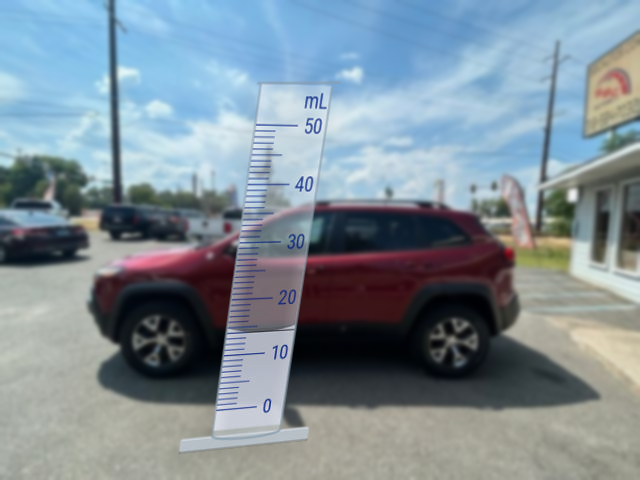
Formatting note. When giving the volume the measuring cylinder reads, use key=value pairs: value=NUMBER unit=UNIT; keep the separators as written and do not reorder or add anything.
value=14 unit=mL
